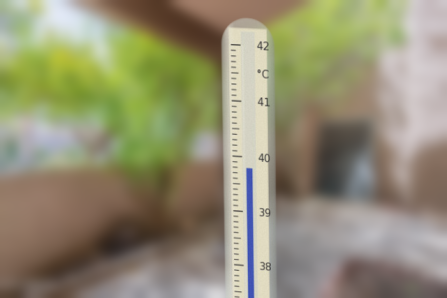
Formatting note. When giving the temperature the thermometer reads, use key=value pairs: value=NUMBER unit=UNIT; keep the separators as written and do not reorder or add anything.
value=39.8 unit=°C
